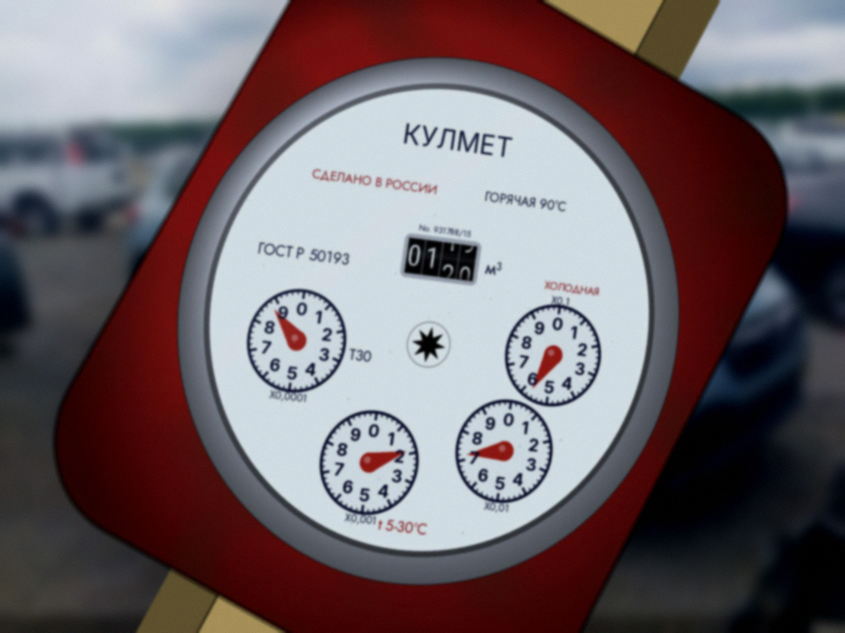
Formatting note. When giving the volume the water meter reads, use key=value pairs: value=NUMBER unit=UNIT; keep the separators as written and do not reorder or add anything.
value=119.5718 unit=m³
